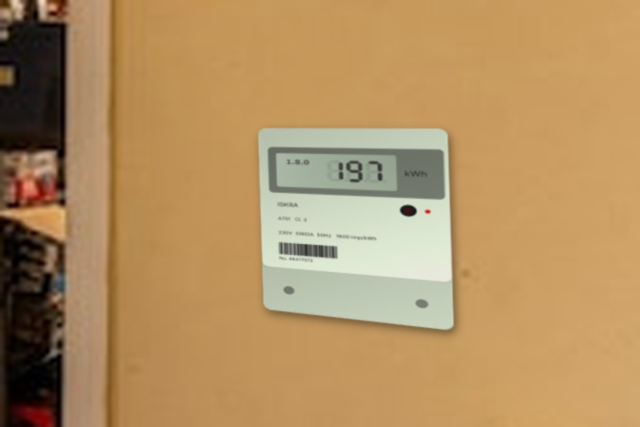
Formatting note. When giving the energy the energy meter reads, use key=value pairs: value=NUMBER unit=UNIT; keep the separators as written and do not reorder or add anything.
value=197 unit=kWh
